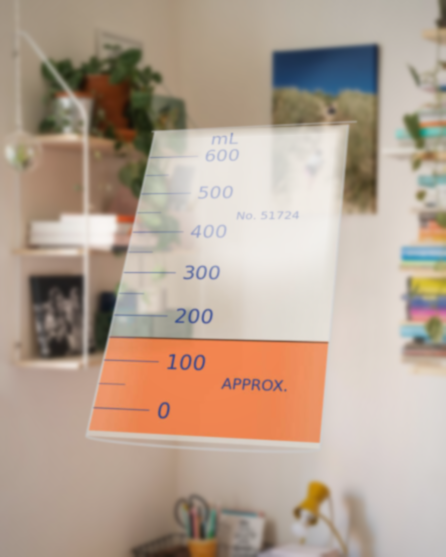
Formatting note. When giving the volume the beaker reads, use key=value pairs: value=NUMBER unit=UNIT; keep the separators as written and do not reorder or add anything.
value=150 unit=mL
